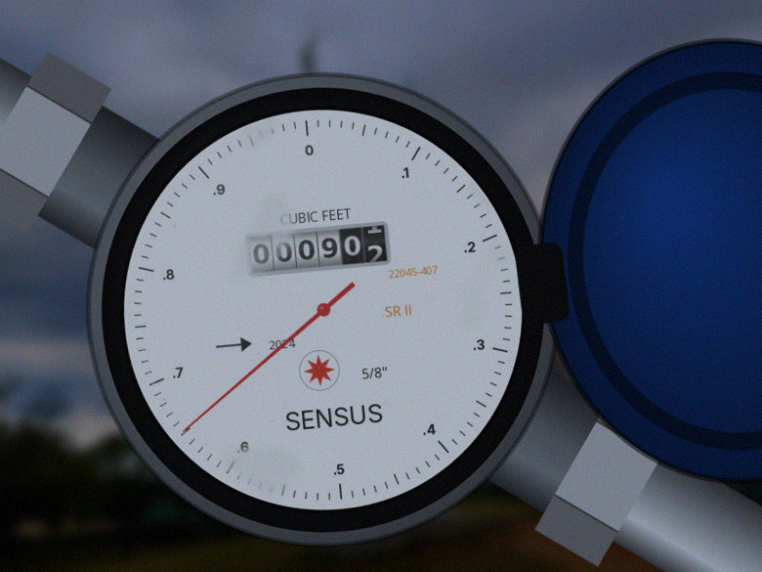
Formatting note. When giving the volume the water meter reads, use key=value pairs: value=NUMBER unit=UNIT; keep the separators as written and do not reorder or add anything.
value=901.65 unit=ft³
